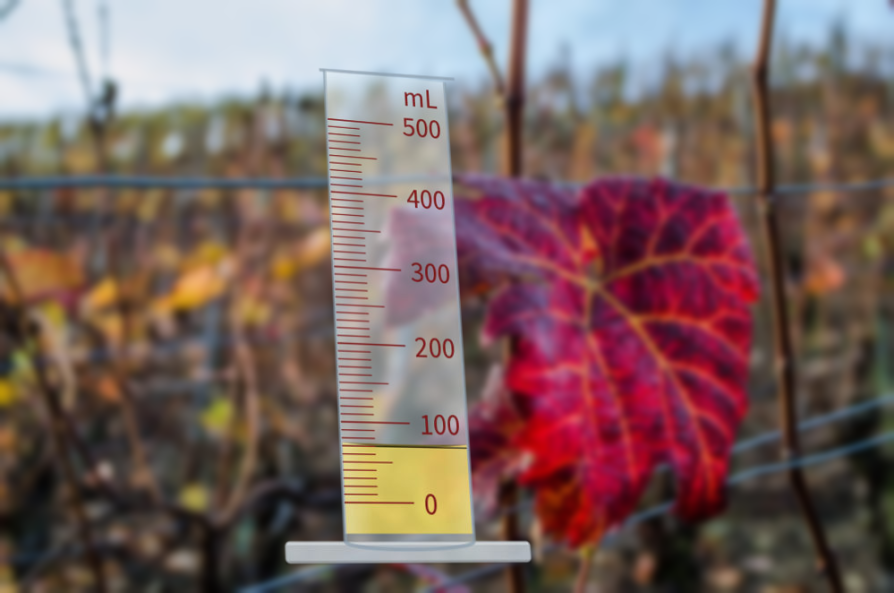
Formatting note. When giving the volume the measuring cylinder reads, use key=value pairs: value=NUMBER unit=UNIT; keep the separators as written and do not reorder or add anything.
value=70 unit=mL
